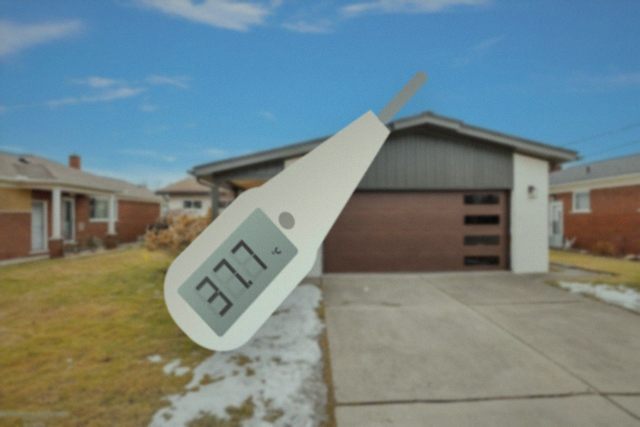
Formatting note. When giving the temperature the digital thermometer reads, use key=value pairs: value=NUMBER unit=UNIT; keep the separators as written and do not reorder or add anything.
value=37.7 unit=°C
